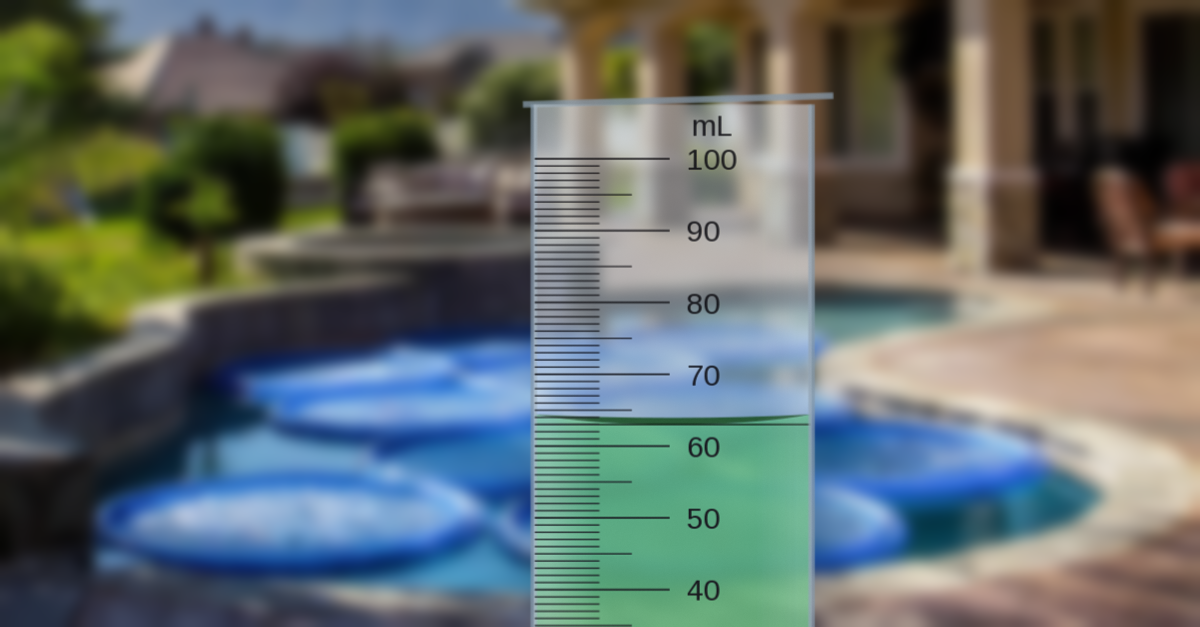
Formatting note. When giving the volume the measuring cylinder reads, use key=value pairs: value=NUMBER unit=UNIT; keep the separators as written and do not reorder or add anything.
value=63 unit=mL
